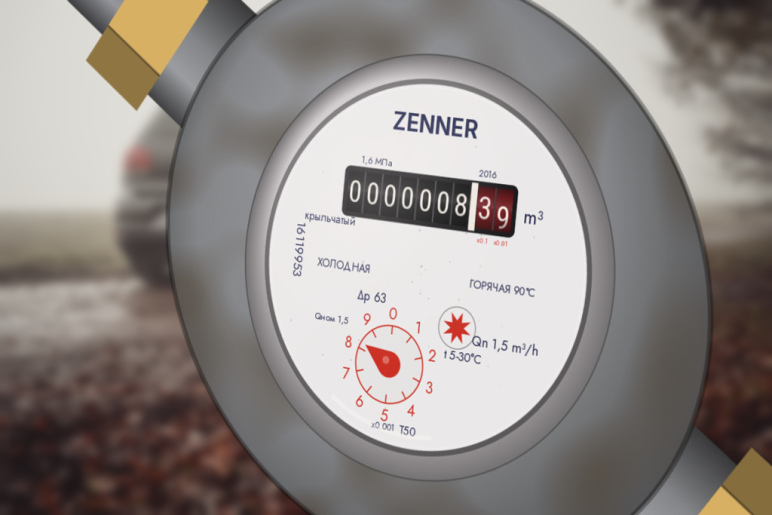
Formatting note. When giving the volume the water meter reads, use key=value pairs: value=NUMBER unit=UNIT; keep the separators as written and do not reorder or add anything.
value=8.388 unit=m³
